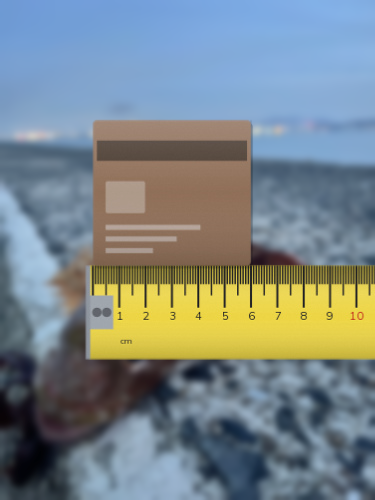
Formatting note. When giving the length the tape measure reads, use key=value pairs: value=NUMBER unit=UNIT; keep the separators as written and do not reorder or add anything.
value=6 unit=cm
